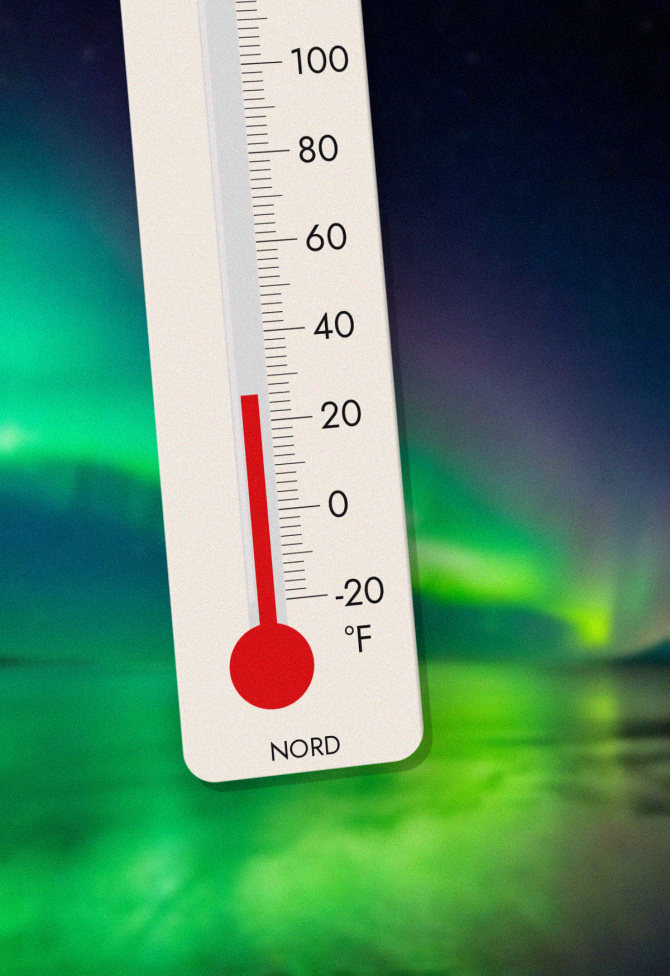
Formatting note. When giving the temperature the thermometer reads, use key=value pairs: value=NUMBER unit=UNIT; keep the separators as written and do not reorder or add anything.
value=26 unit=°F
